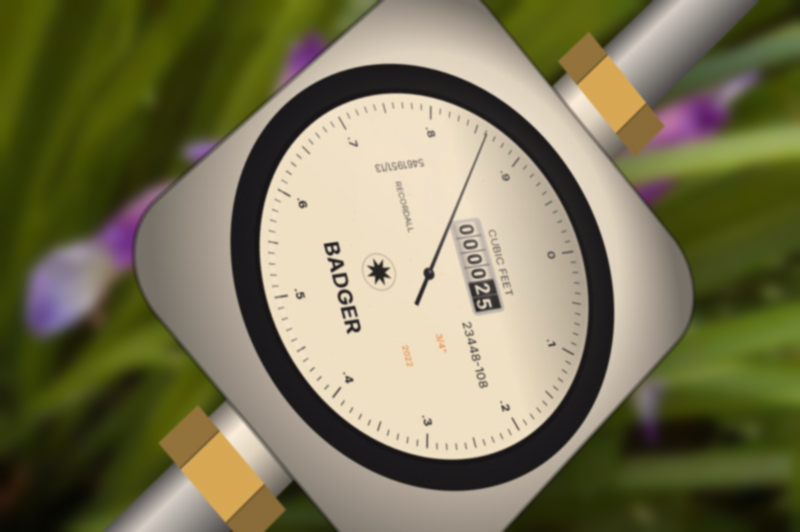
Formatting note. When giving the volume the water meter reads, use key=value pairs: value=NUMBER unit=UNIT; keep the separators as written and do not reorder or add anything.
value=24.86 unit=ft³
